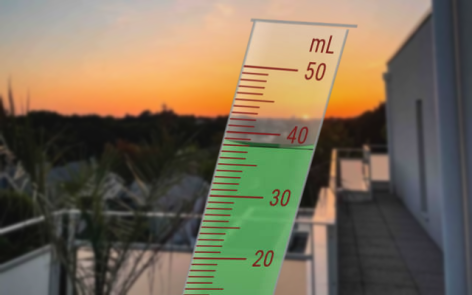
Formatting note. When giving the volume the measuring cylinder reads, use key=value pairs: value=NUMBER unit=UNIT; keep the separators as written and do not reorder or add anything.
value=38 unit=mL
